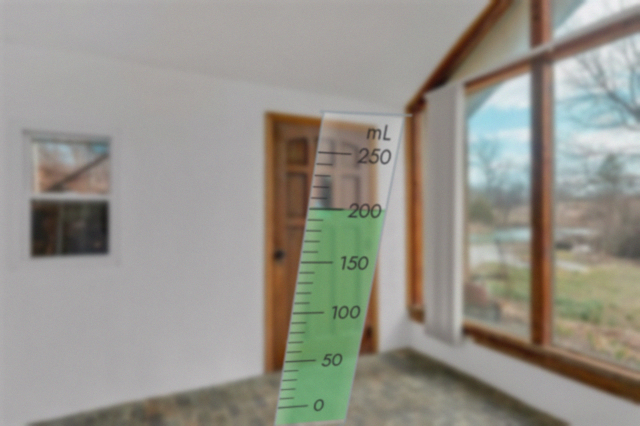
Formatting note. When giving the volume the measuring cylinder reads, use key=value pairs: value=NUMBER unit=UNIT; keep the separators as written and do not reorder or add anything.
value=200 unit=mL
